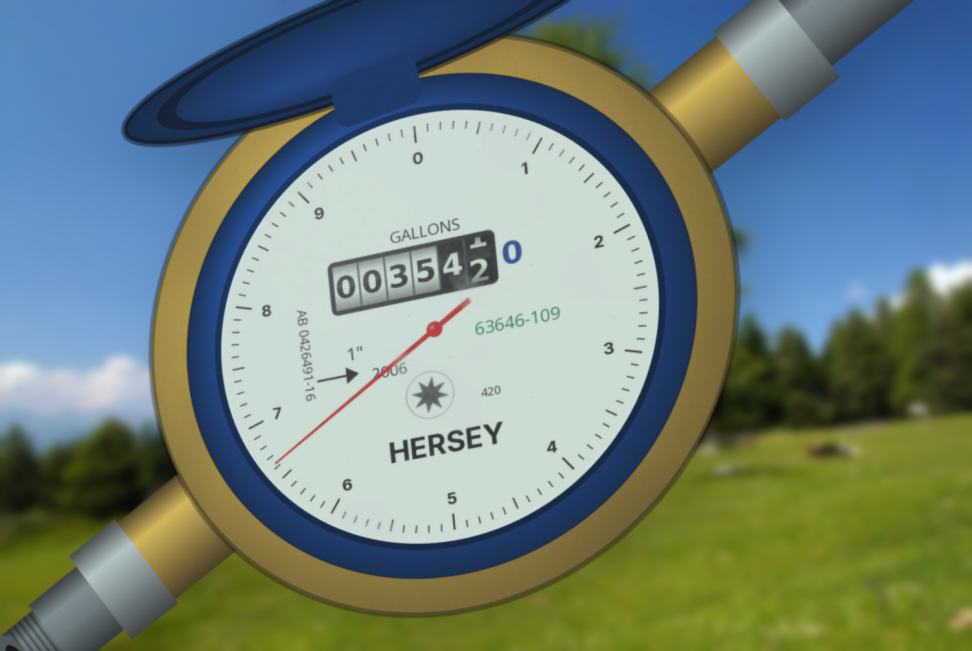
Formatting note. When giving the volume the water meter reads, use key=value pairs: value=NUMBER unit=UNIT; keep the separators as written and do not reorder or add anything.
value=35416.6 unit=gal
